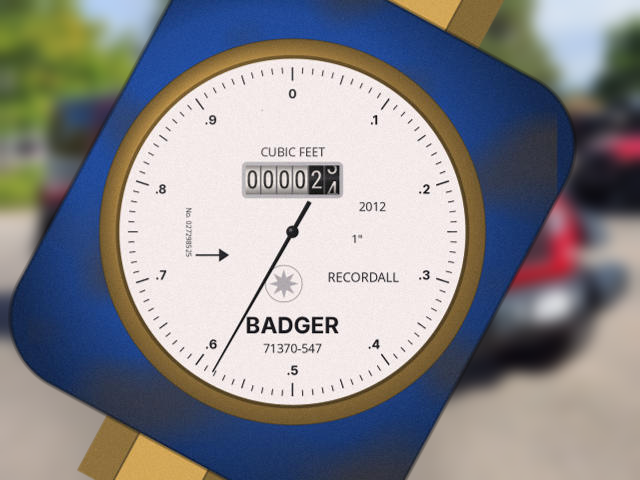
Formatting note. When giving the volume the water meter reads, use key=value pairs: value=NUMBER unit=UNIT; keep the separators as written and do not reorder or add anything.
value=23.58 unit=ft³
